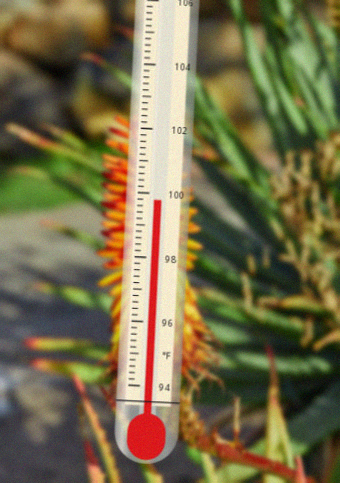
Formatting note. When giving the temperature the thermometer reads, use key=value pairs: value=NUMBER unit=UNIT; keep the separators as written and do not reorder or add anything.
value=99.8 unit=°F
